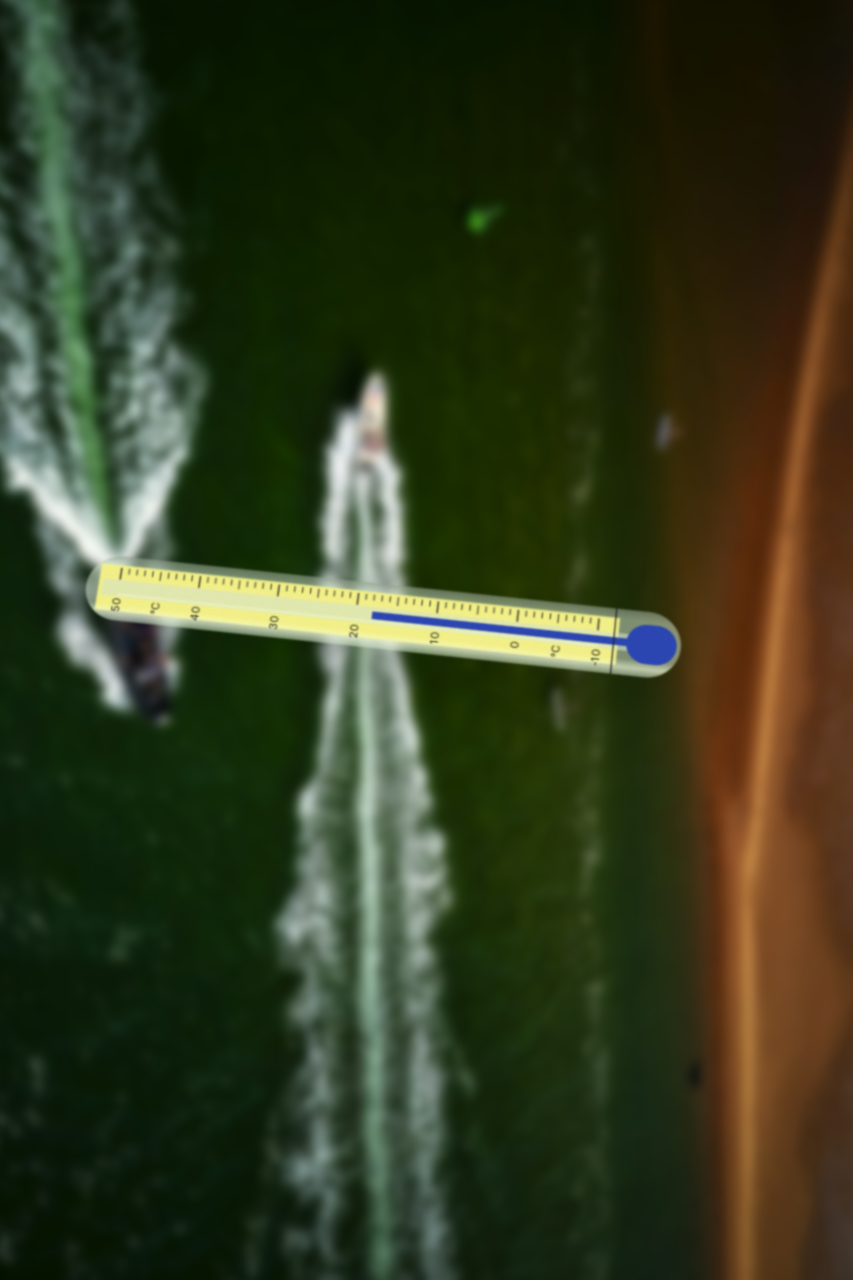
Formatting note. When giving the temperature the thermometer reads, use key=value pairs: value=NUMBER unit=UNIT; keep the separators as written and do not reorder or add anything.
value=18 unit=°C
